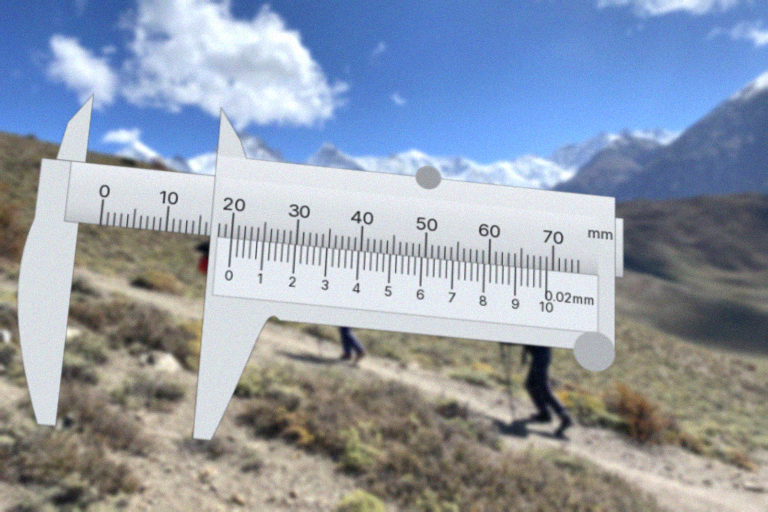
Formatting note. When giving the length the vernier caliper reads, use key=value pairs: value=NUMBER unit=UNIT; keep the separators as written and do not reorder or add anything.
value=20.0 unit=mm
